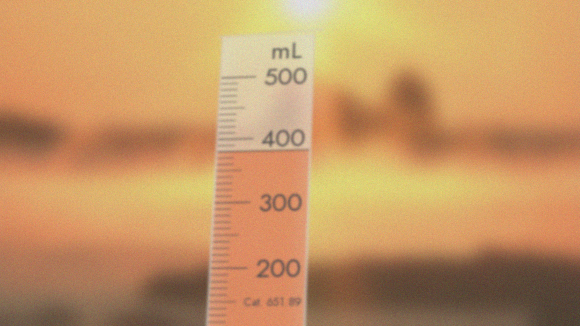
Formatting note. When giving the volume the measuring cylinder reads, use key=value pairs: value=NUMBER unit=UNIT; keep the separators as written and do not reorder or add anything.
value=380 unit=mL
